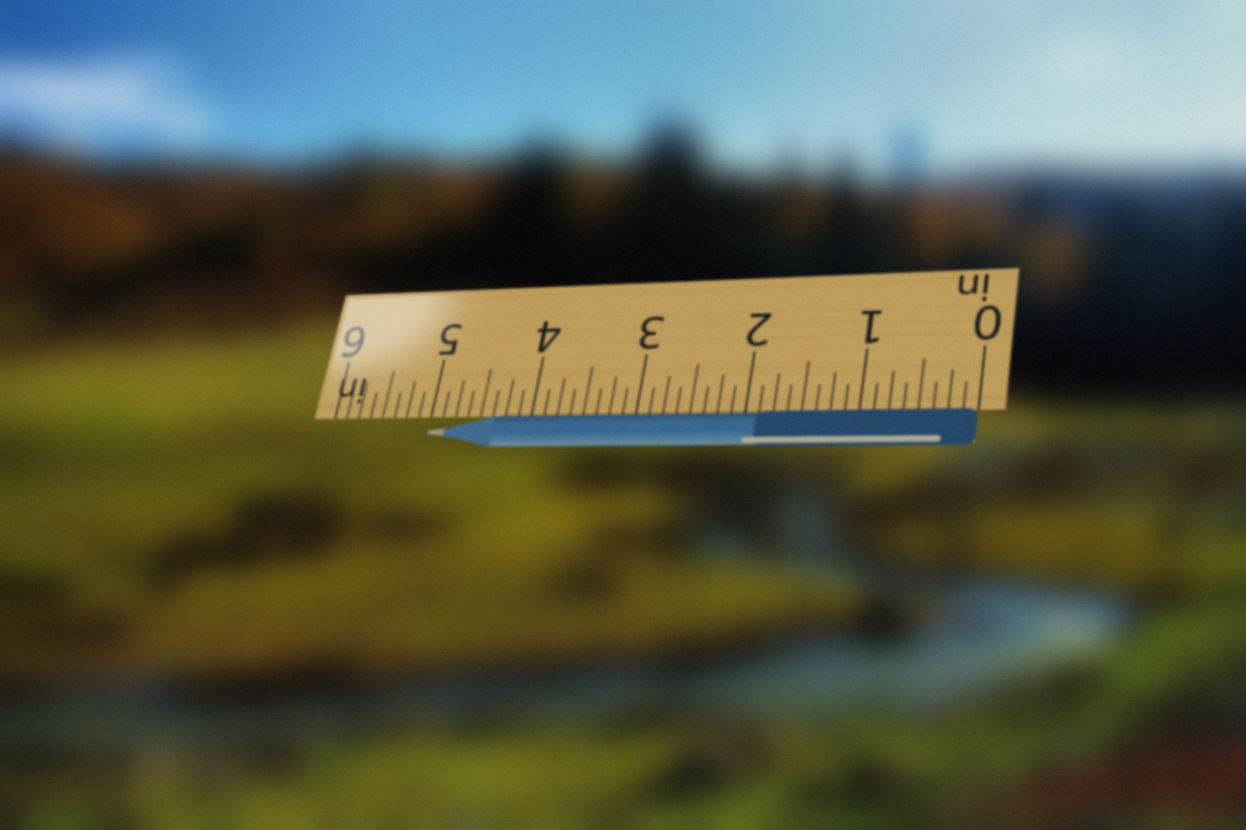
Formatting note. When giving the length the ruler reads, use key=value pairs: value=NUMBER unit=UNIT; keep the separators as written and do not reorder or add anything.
value=5 unit=in
